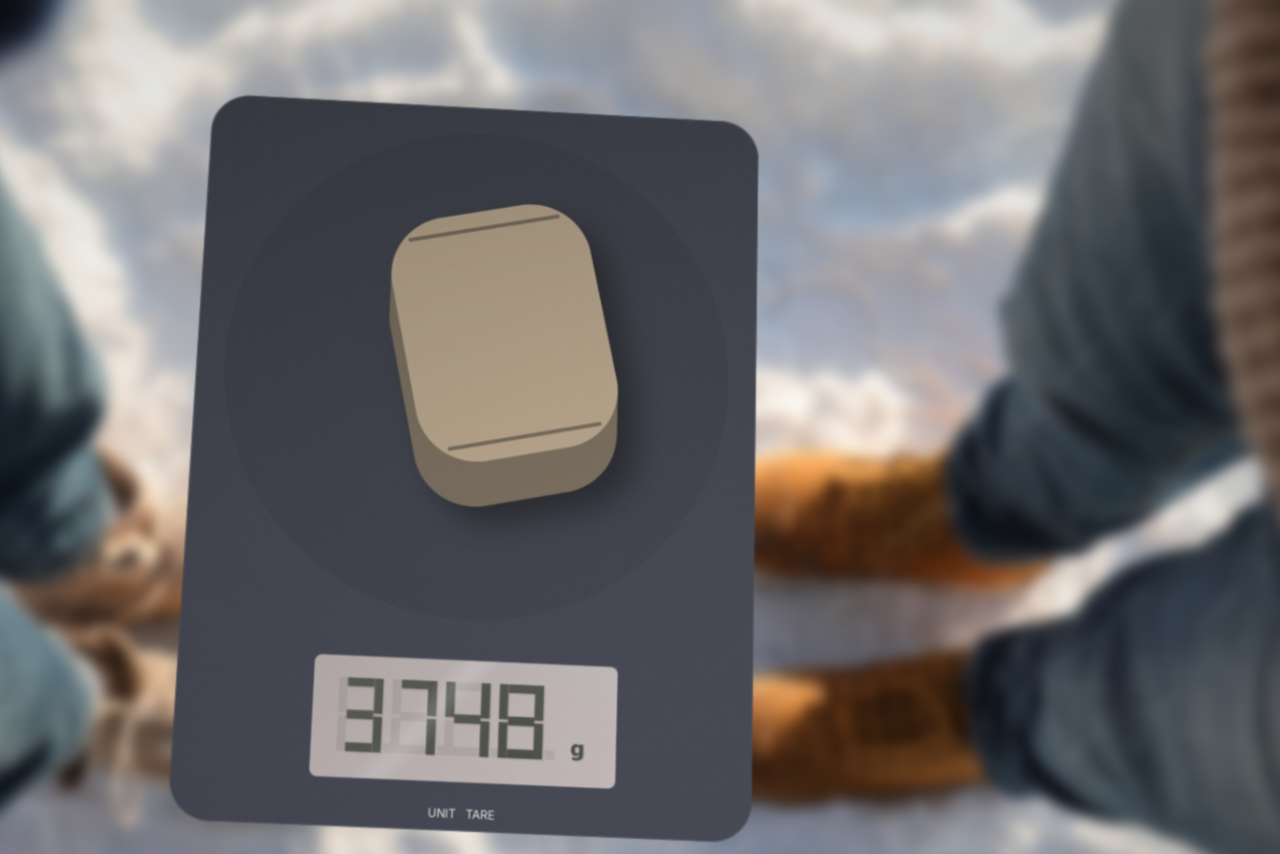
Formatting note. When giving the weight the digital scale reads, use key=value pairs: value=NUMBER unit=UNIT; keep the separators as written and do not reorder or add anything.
value=3748 unit=g
